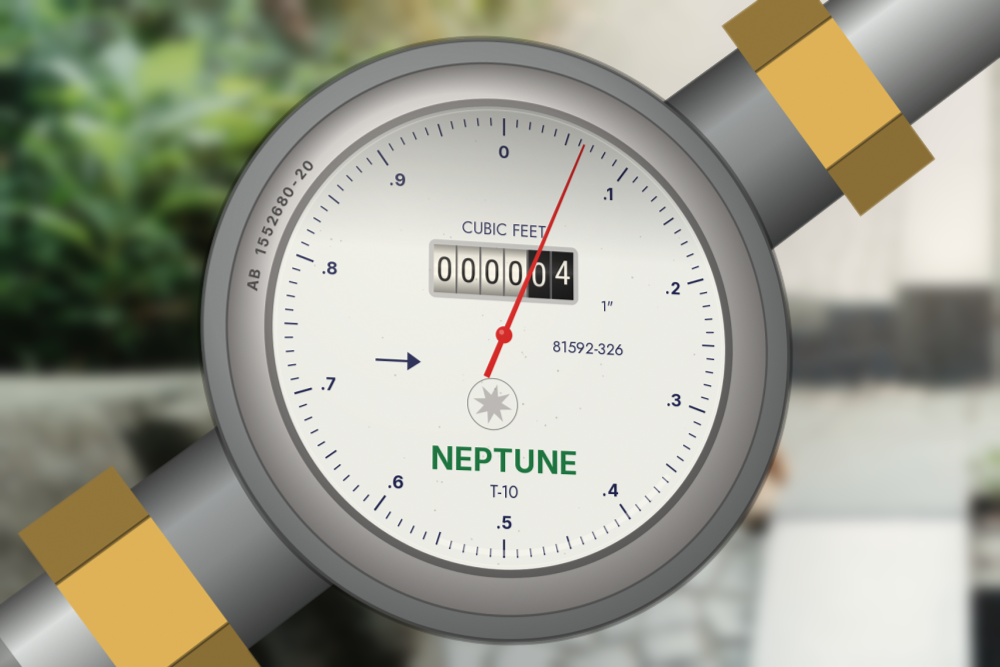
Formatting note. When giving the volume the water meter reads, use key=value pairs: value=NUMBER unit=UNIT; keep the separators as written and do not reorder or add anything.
value=4.06 unit=ft³
